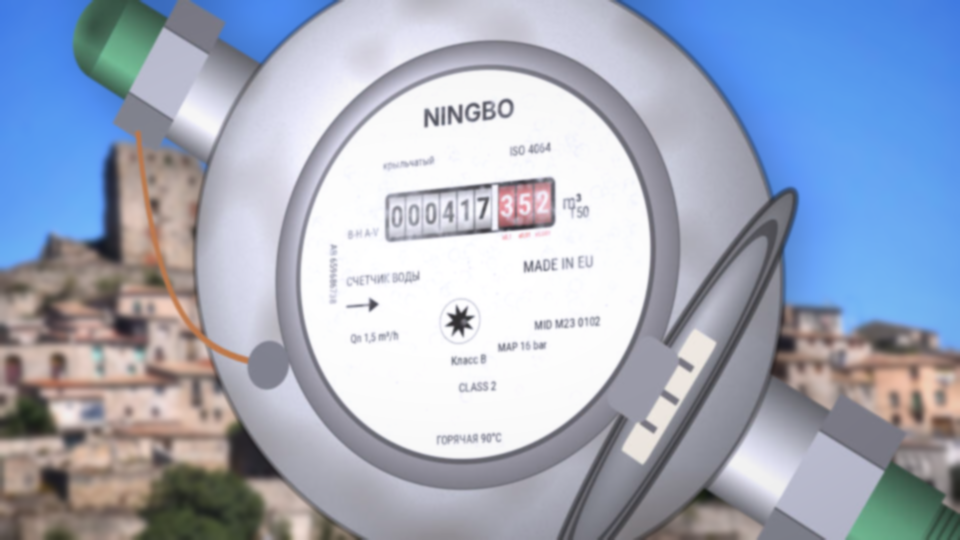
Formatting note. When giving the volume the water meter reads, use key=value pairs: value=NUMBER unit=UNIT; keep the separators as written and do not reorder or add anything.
value=417.352 unit=m³
